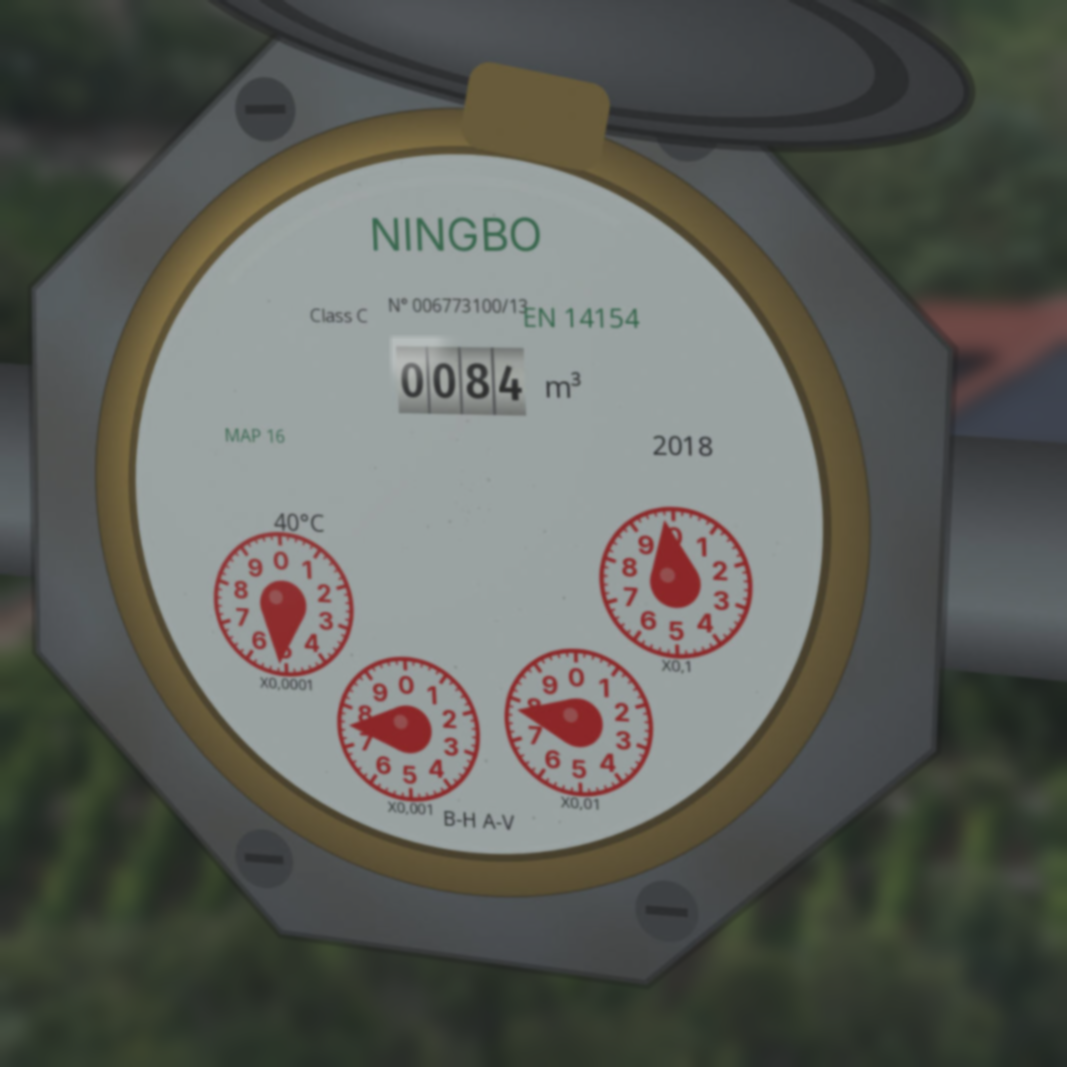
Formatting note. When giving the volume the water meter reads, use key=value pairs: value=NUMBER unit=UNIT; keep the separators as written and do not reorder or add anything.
value=83.9775 unit=m³
